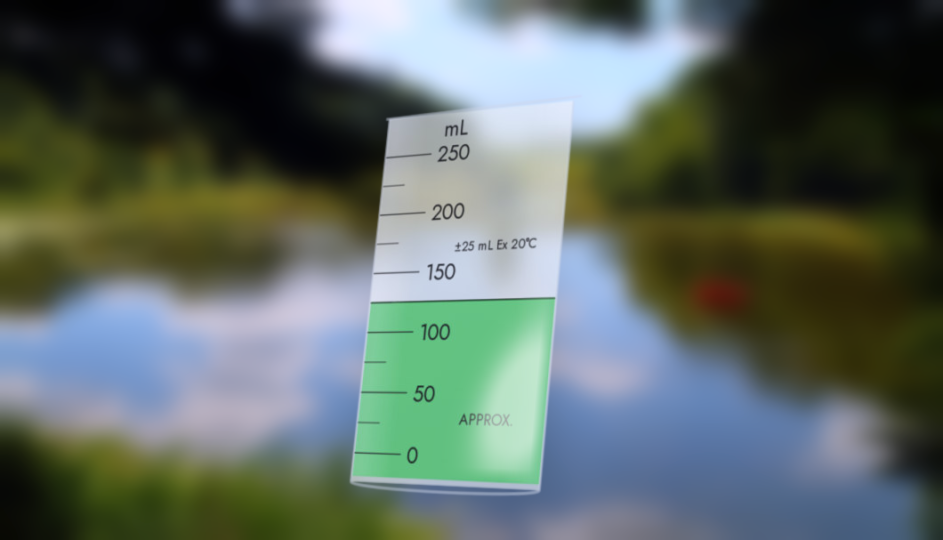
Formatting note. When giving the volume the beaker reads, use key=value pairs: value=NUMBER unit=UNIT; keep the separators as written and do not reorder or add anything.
value=125 unit=mL
